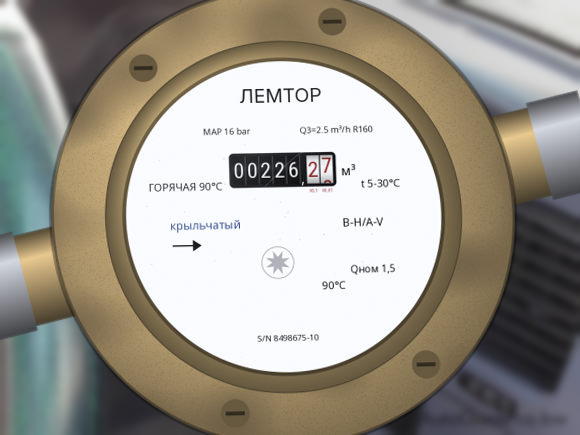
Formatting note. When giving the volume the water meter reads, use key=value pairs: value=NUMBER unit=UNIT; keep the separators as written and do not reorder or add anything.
value=226.27 unit=m³
